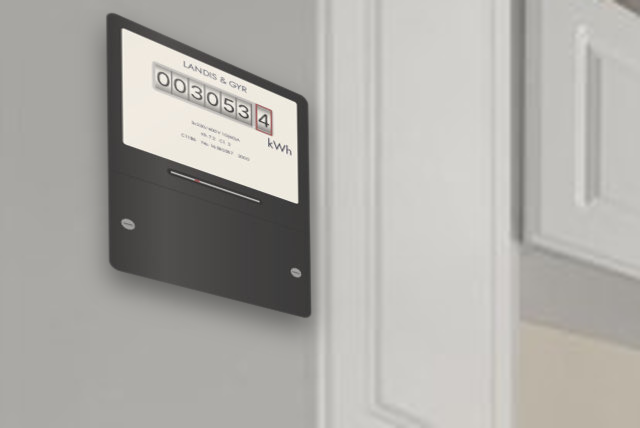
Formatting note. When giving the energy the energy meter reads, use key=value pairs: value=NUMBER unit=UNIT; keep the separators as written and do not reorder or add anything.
value=3053.4 unit=kWh
